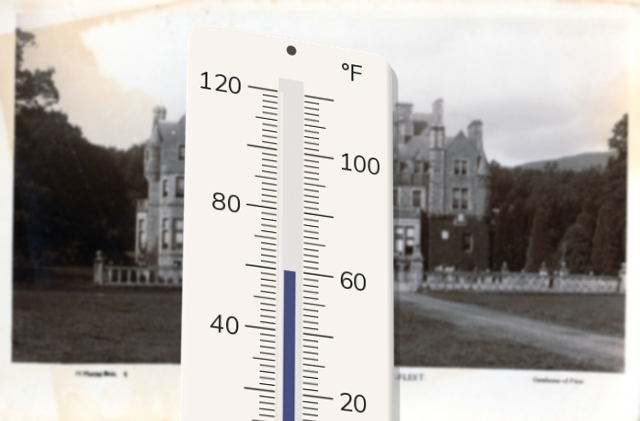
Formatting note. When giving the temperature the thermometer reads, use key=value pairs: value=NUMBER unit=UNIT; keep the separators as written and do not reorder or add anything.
value=60 unit=°F
